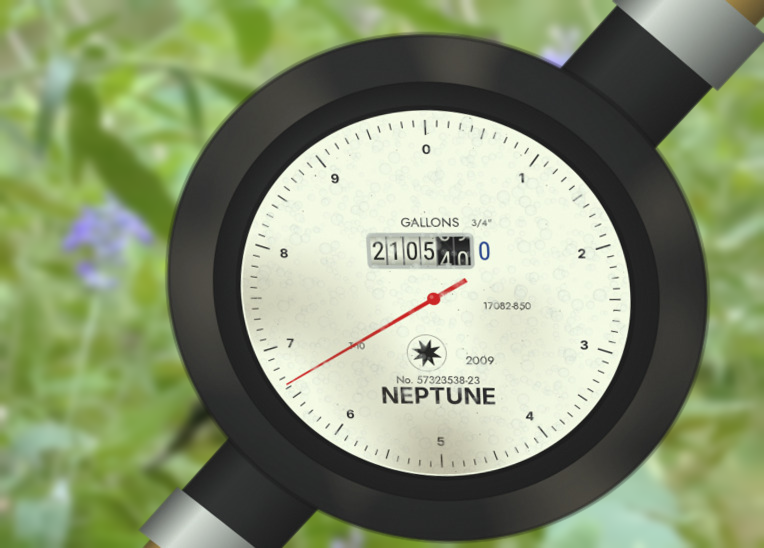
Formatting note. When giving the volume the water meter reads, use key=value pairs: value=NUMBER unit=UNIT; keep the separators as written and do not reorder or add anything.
value=2105396.6 unit=gal
